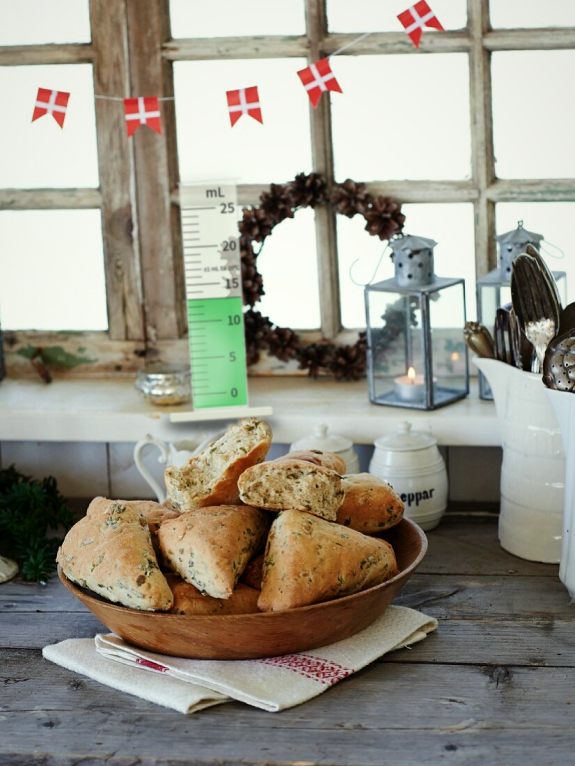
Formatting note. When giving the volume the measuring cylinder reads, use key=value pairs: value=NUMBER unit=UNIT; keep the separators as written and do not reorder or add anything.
value=13 unit=mL
